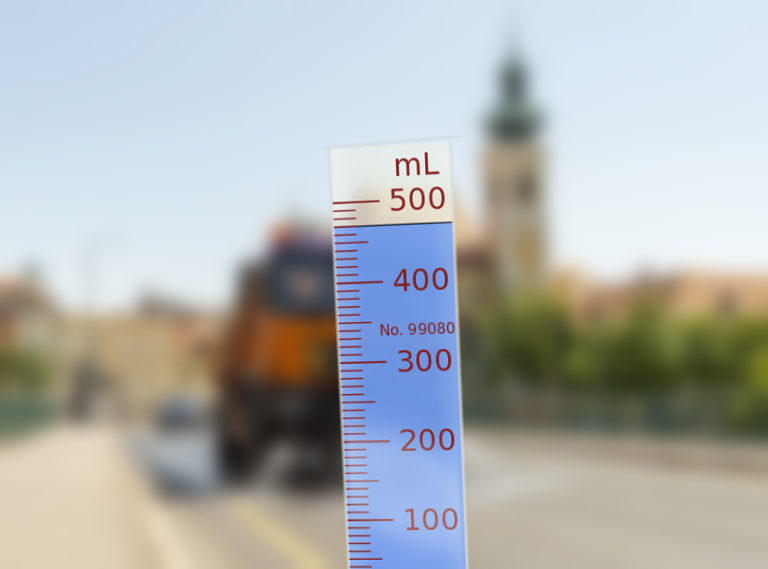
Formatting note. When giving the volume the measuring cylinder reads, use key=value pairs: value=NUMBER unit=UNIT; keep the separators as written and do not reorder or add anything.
value=470 unit=mL
